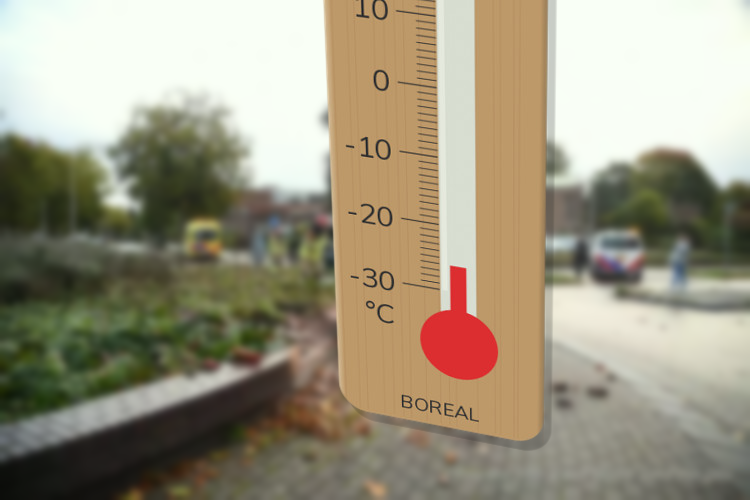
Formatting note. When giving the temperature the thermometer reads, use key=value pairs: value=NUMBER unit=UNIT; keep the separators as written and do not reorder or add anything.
value=-26 unit=°C
